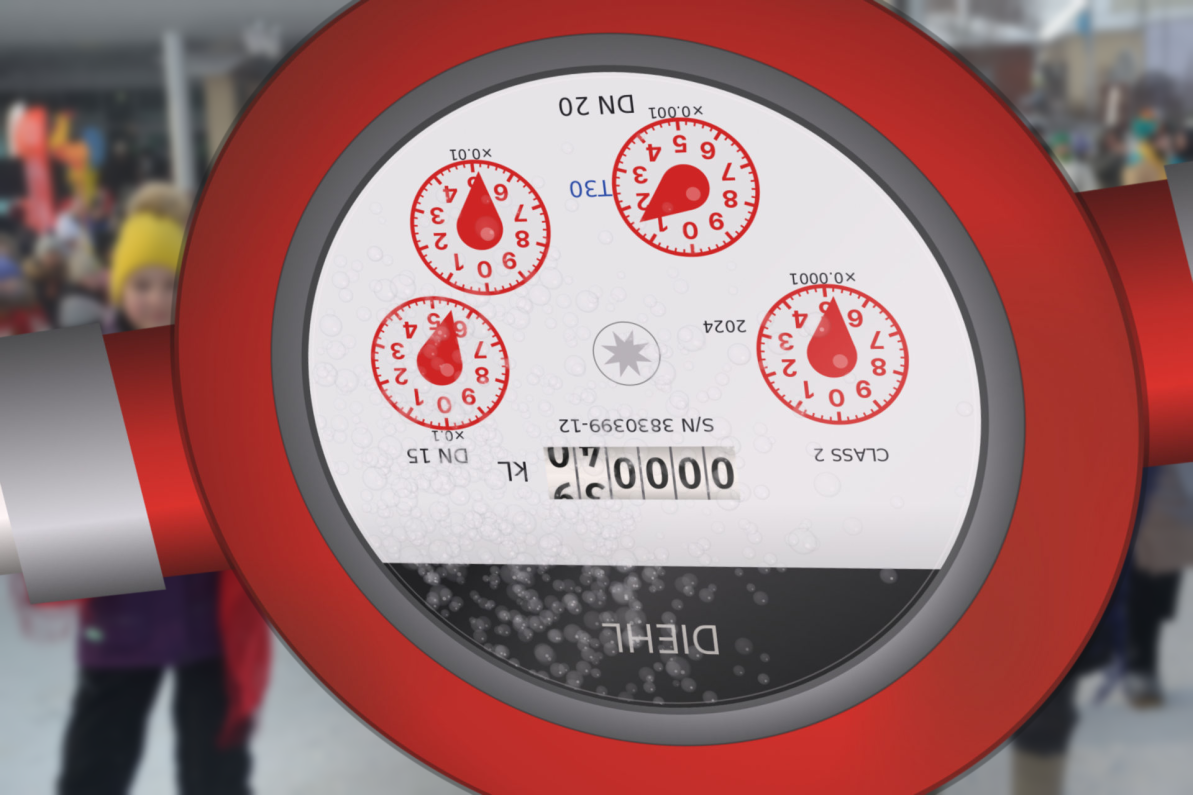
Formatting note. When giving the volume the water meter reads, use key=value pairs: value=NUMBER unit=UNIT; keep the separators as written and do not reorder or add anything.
value=39.5515 unit=kL
